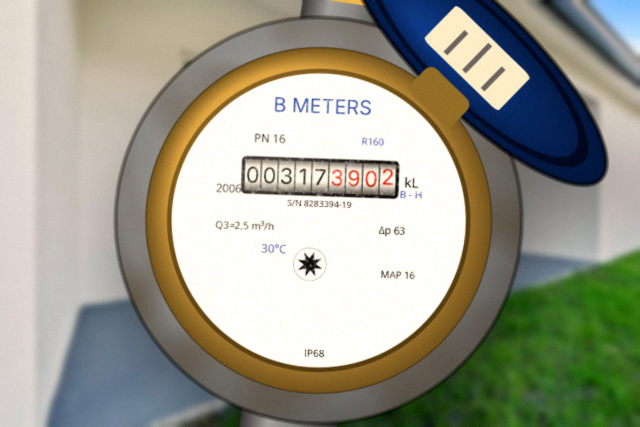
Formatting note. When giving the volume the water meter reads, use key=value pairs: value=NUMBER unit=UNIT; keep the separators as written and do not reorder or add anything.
value=317.3902 unit=kL
